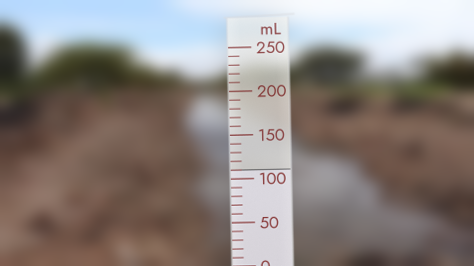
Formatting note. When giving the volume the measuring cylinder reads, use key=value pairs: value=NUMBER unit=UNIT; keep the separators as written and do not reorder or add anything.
value=110 unit=mL
